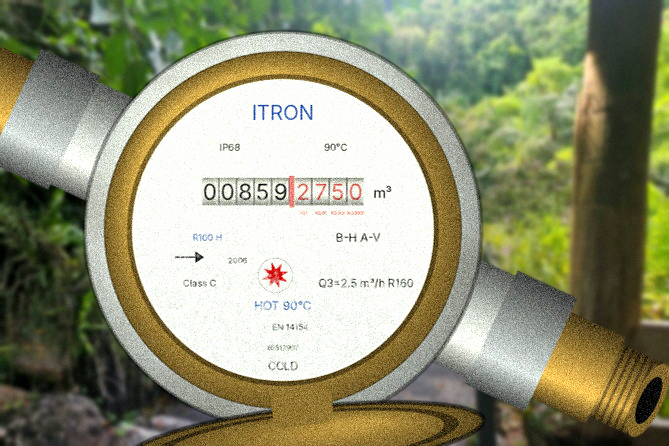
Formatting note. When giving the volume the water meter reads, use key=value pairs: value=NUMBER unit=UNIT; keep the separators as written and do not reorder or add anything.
value=859.2750 unit=m³
